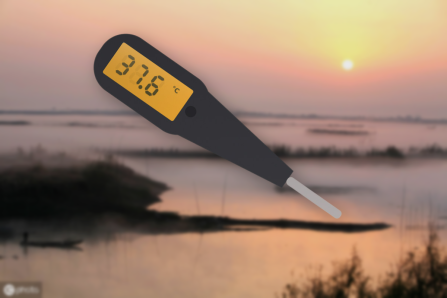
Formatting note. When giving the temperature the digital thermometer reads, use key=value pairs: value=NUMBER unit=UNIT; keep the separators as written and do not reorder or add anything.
value=37.6 unit=°C
